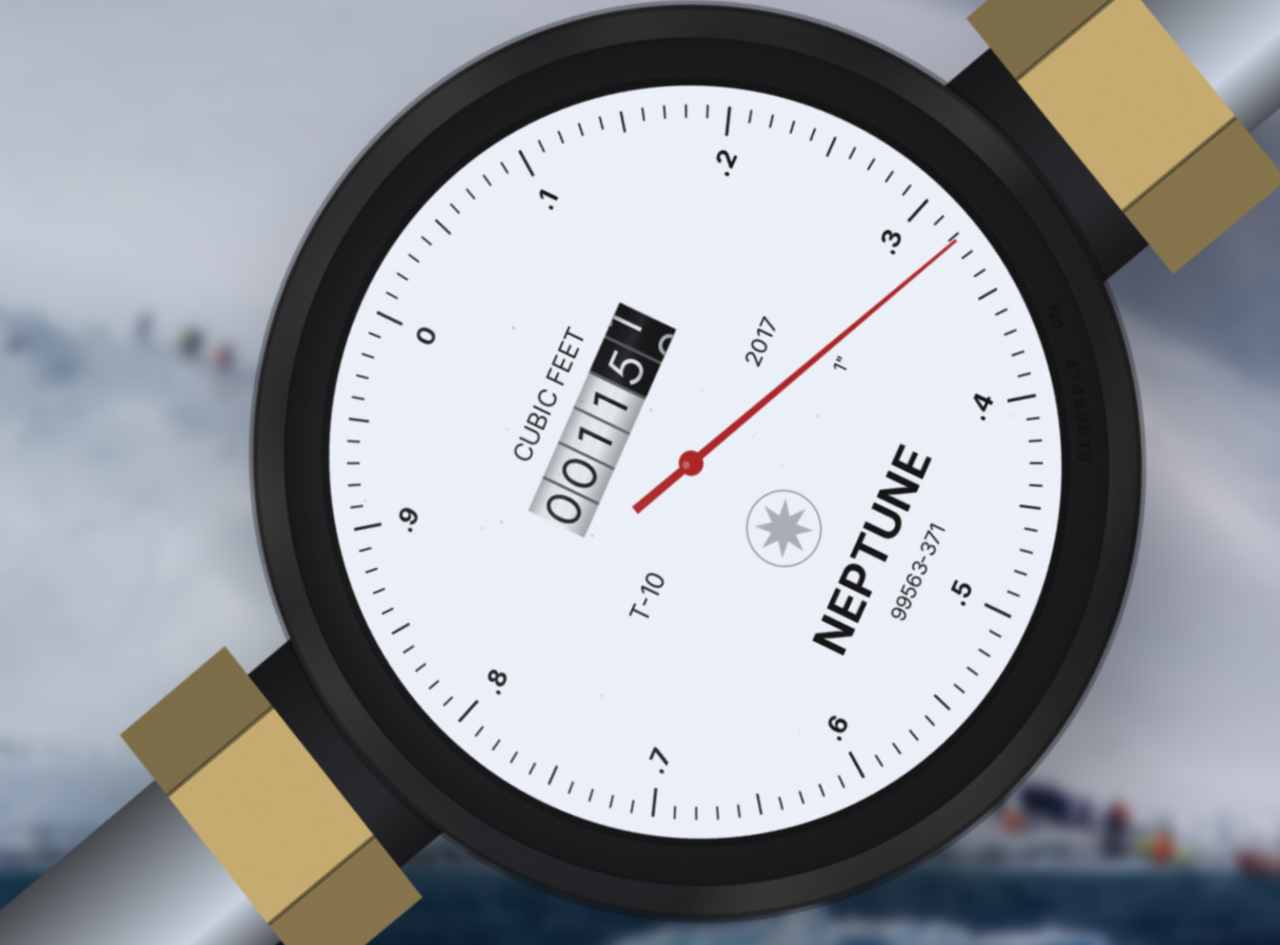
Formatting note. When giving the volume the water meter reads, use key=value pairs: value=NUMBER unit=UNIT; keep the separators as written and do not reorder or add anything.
value=1151.32 unit=ft³
